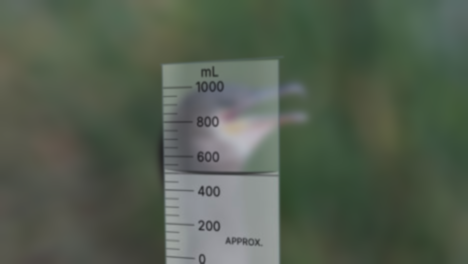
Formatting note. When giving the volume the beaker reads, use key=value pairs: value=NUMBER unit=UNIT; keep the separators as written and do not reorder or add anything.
value=500 unit=mL
